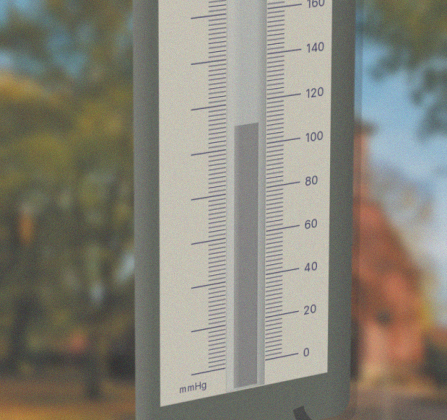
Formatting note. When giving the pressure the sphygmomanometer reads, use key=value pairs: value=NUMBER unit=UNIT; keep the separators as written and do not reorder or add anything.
value=110 unit=mmHg
